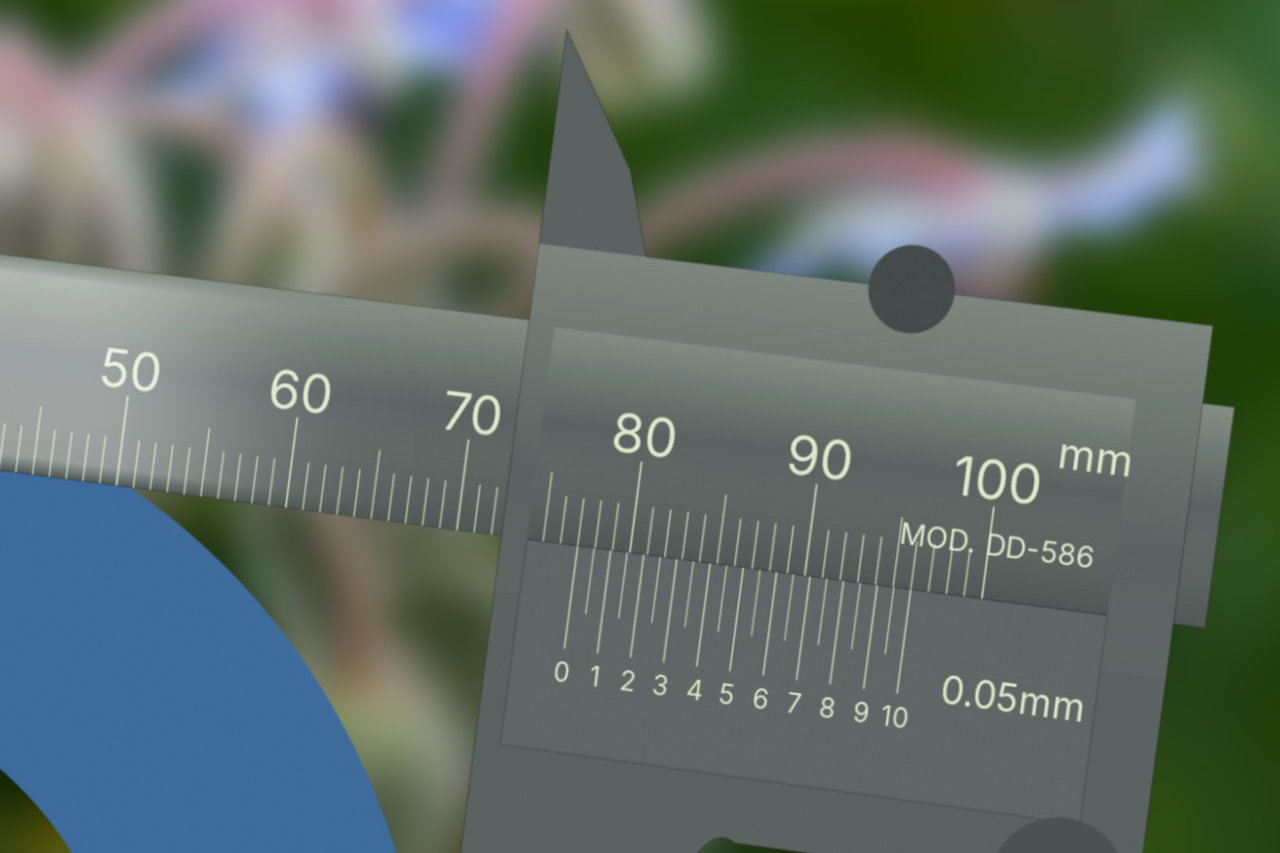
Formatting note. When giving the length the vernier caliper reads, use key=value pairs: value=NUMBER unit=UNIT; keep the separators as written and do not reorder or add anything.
value=77.0 unit=mm
